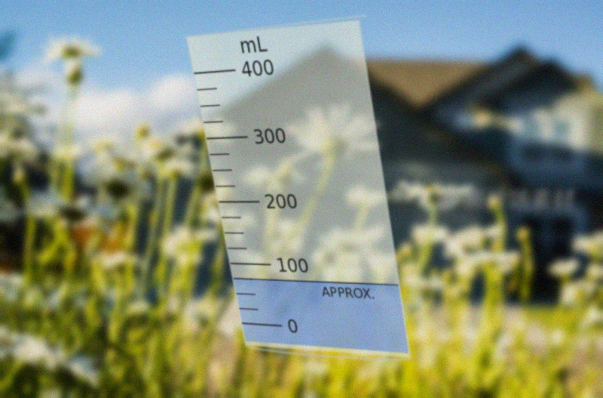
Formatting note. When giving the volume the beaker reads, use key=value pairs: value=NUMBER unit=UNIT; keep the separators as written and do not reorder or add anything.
value=75 unit=mL
